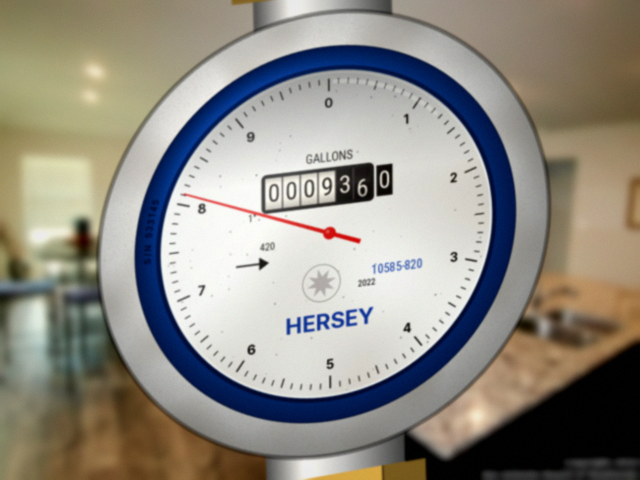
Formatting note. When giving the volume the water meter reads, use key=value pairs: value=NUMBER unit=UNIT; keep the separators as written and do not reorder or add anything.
value=9358.1 unit=gal
